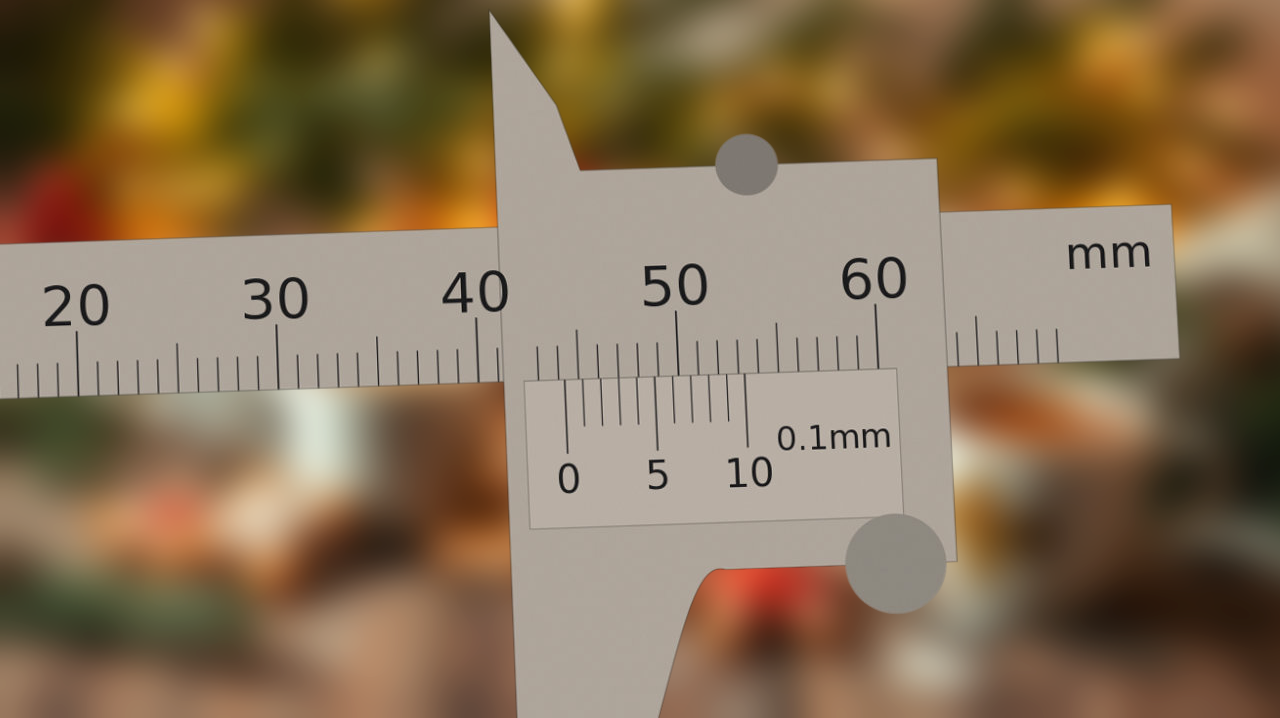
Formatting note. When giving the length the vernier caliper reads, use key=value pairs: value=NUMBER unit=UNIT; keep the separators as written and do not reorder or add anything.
value=44.3 unit=mm
